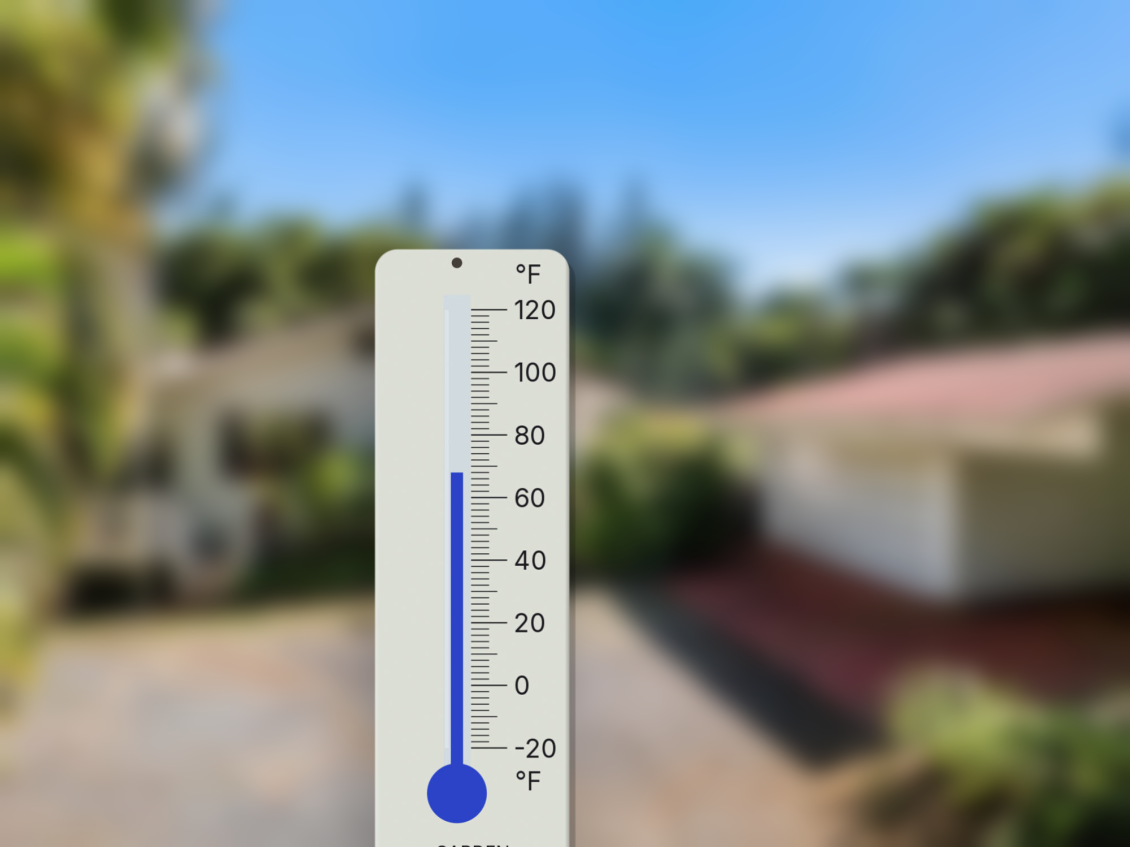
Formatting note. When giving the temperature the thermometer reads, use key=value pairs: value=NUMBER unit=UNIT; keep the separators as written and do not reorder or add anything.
value=68 unit=°F
